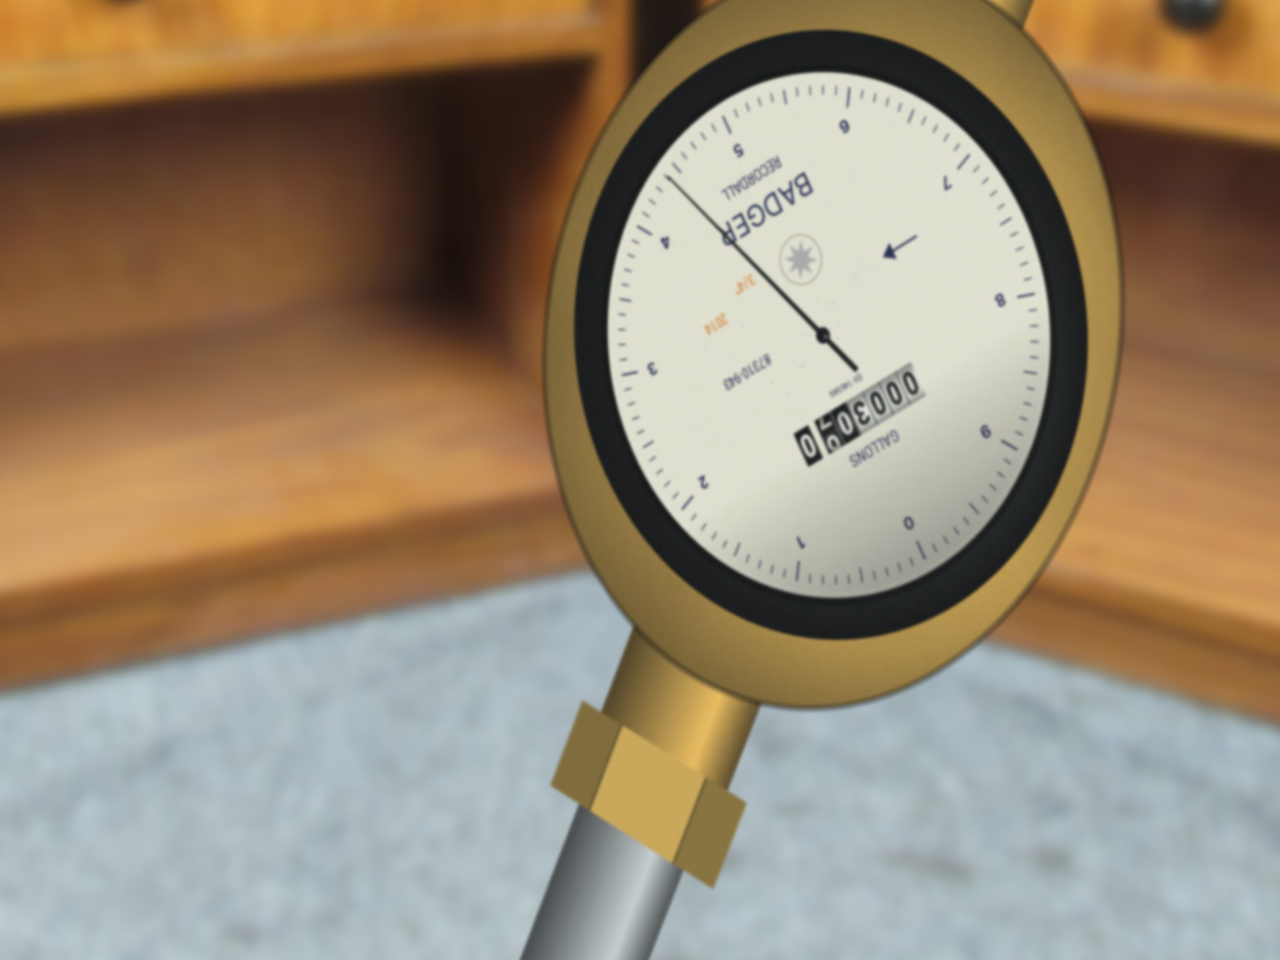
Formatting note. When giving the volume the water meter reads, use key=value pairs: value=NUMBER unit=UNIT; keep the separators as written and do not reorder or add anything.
value=3064.4 unit=gal
